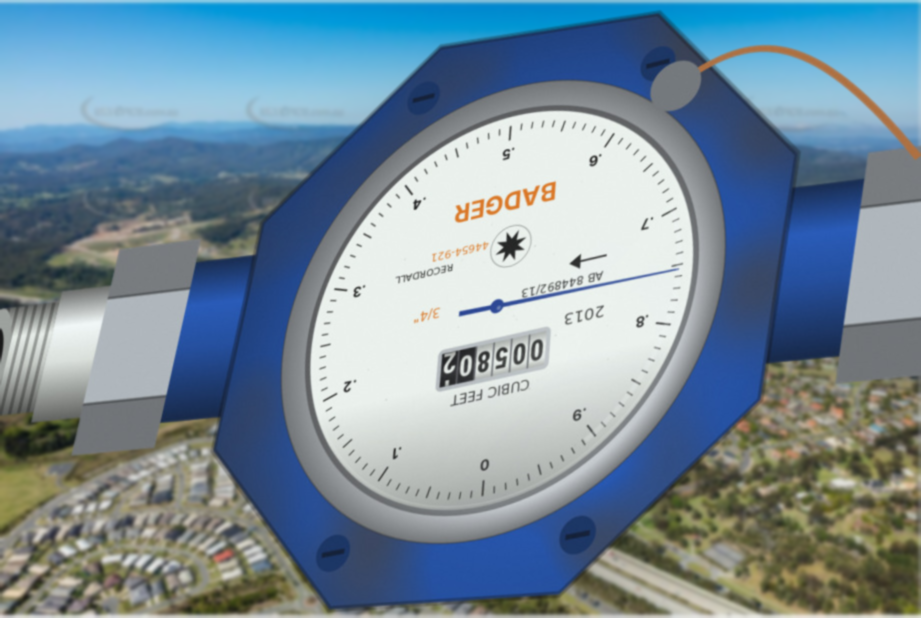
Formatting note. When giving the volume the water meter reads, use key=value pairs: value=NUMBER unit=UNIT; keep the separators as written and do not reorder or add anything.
value=5801.75 unit=ft³
